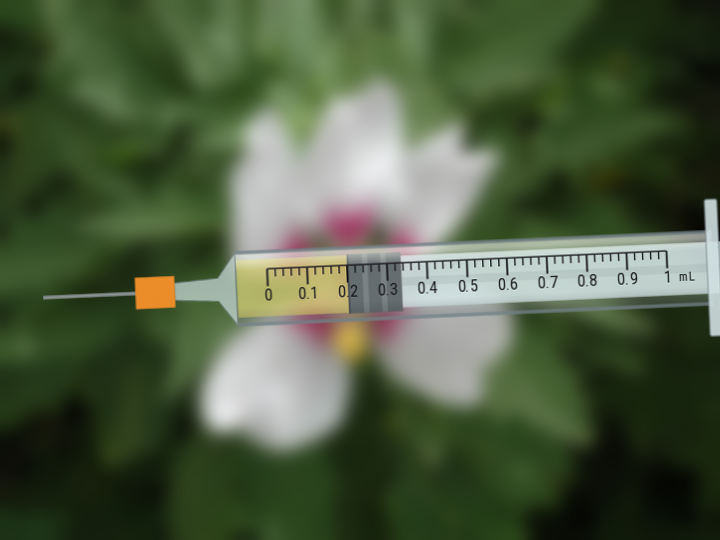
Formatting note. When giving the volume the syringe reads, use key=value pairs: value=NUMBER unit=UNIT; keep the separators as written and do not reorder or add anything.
value=0.2 unit=mL
